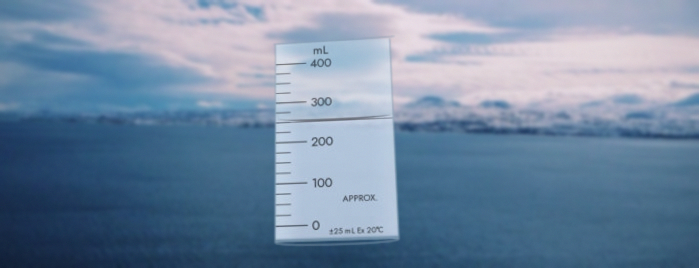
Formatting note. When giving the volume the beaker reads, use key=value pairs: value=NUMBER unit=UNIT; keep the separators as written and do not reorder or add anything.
value=250 unit=mL
